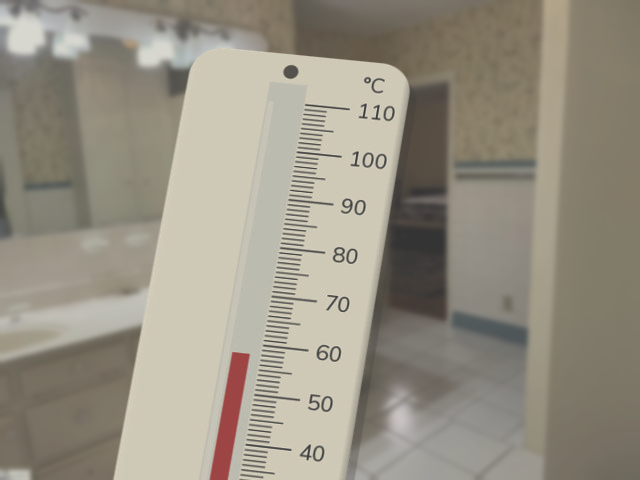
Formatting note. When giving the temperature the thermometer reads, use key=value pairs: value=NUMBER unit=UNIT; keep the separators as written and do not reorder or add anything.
value=58 unit=°C
